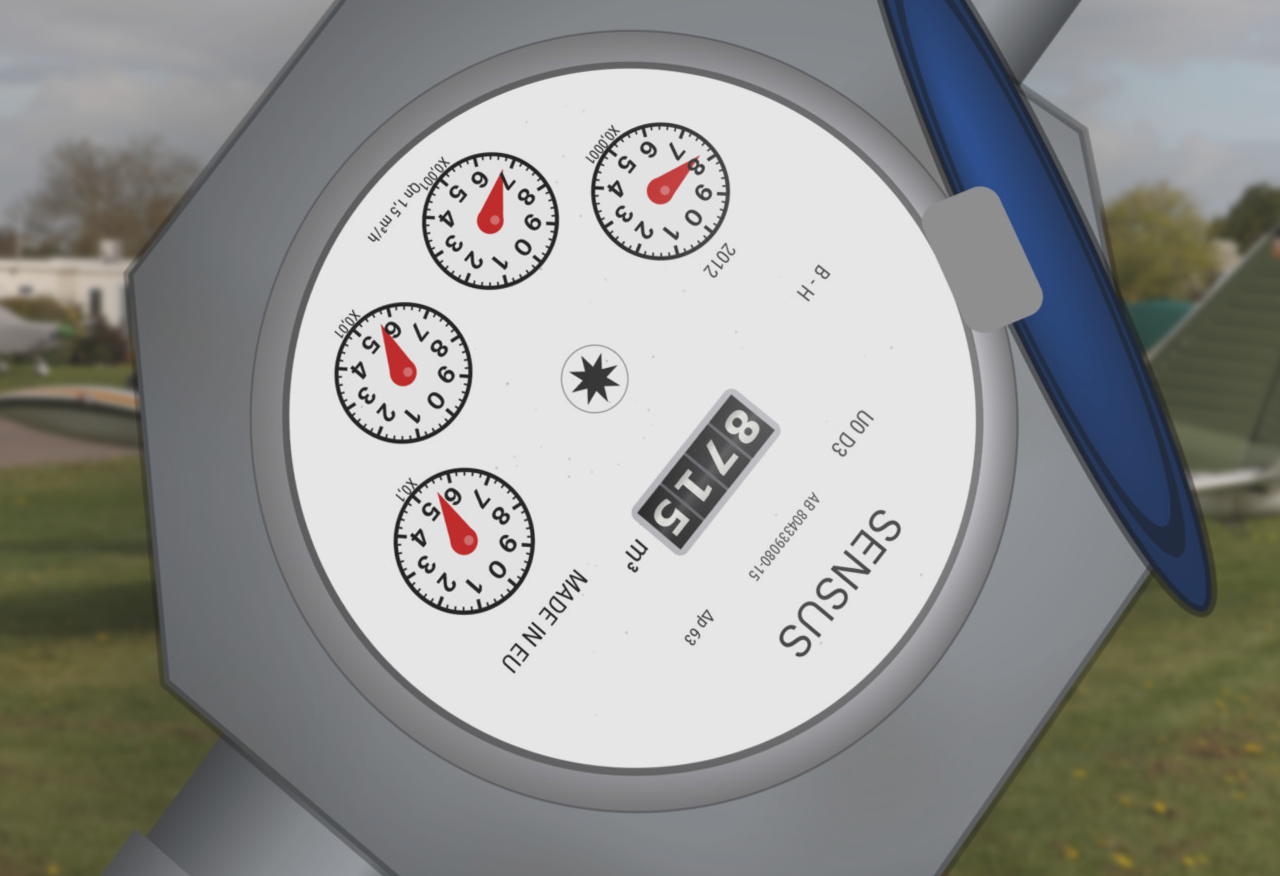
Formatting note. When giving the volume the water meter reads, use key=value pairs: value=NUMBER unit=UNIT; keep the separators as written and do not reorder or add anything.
value=8715.5567 unit=m³
